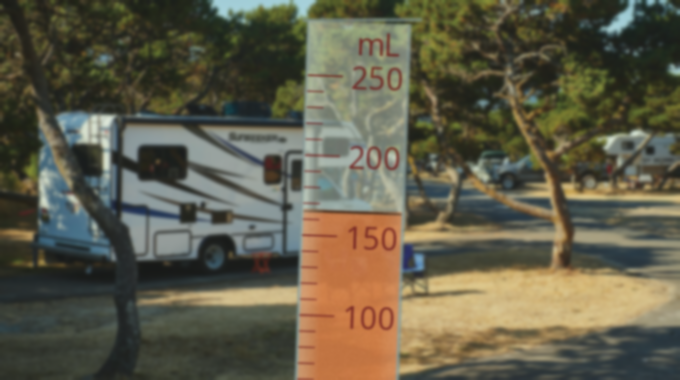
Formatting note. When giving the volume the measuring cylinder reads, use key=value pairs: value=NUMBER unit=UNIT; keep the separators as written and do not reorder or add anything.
value=165 unit=mL
